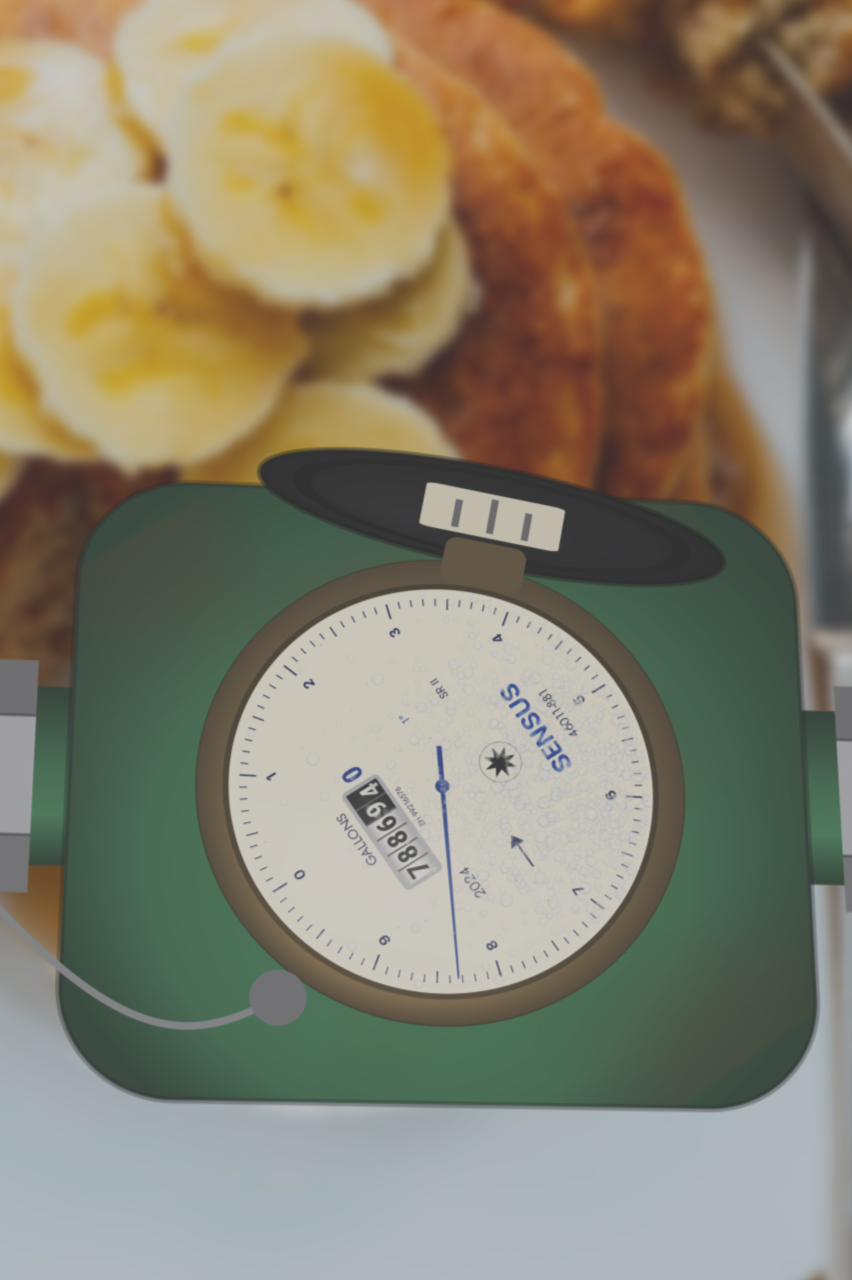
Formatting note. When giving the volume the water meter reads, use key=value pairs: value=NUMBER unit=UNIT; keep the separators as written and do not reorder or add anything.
value=7886938.3 unit=gal
